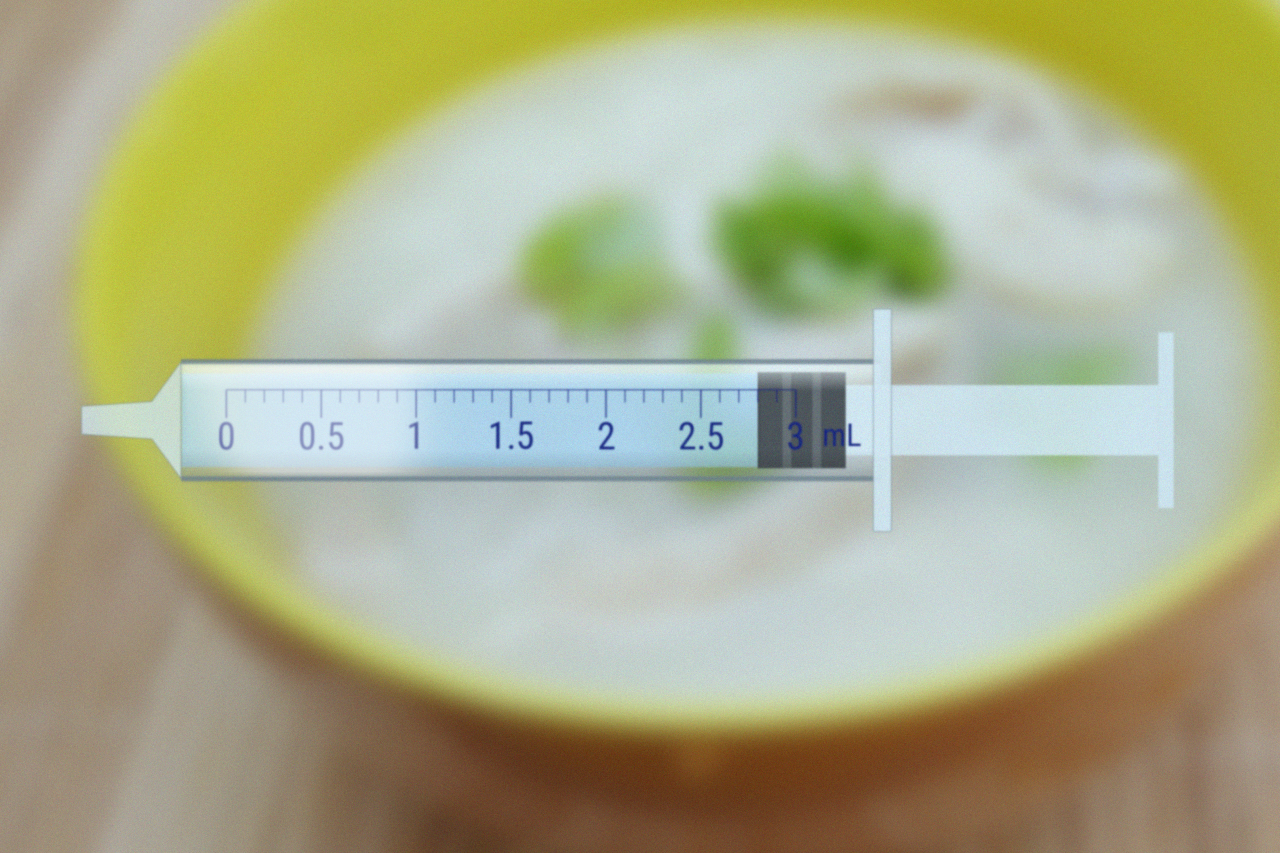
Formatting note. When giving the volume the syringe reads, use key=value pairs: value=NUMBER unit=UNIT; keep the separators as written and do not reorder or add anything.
value=2.8 unit=mL
